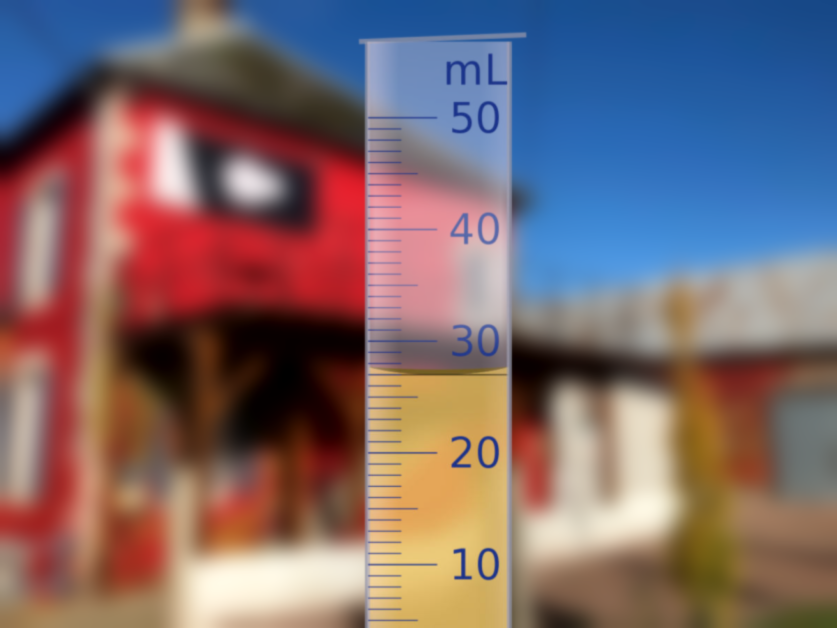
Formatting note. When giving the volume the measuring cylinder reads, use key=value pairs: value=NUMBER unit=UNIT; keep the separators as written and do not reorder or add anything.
value=27 unit=mL
